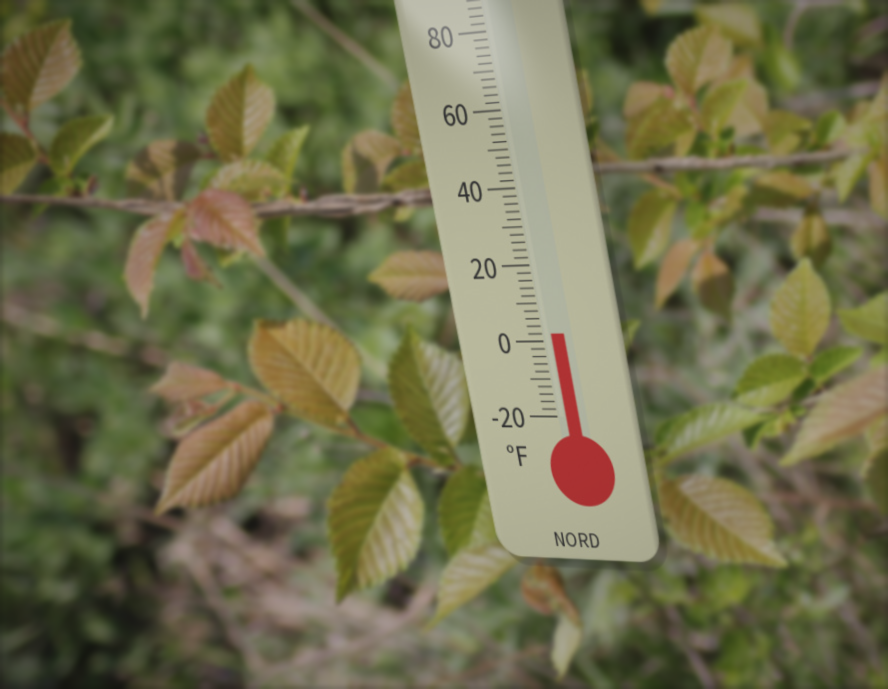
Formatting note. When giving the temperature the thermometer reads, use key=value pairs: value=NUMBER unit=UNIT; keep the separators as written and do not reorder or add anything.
value=2 unit=°F
